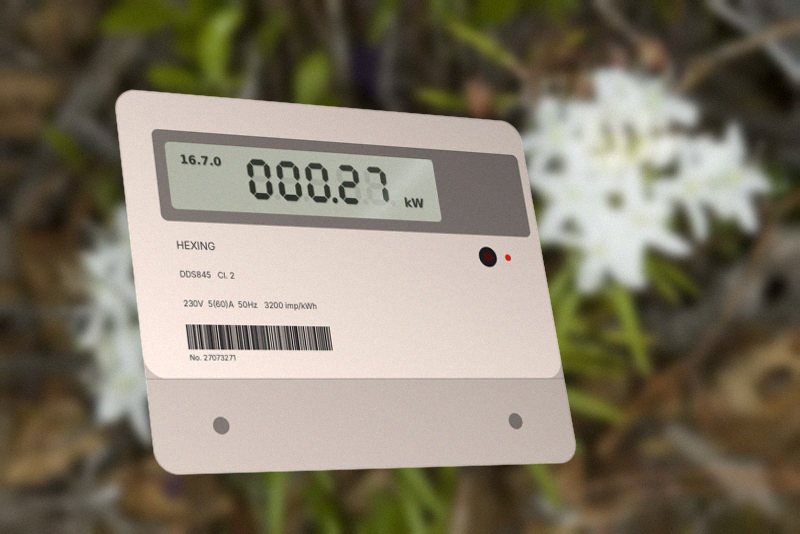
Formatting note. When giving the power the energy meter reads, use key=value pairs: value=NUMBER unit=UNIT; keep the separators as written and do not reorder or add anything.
value=0.27 unit=kW
